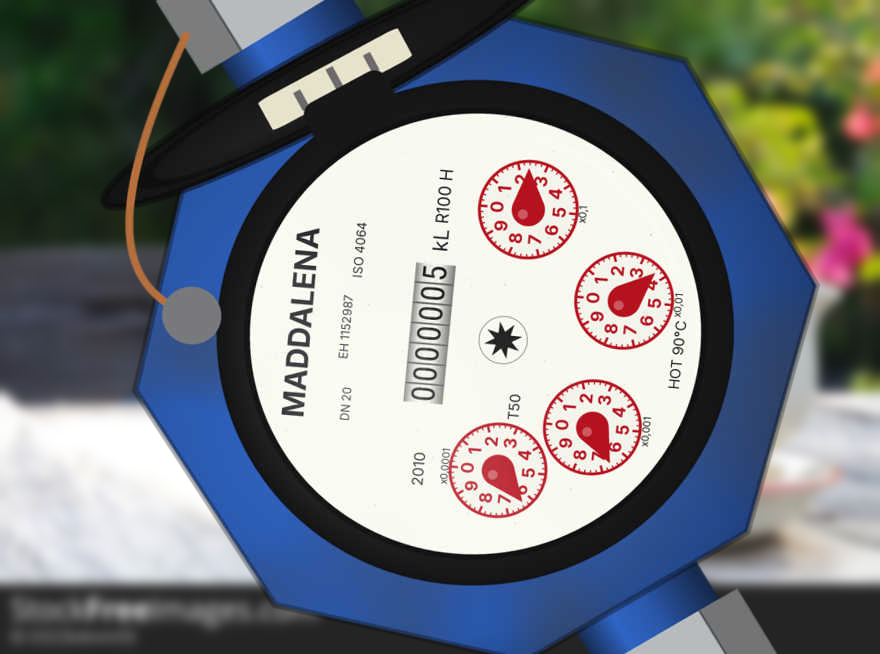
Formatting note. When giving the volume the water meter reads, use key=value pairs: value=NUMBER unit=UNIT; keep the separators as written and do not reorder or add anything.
value=5.2366 unit=kL
